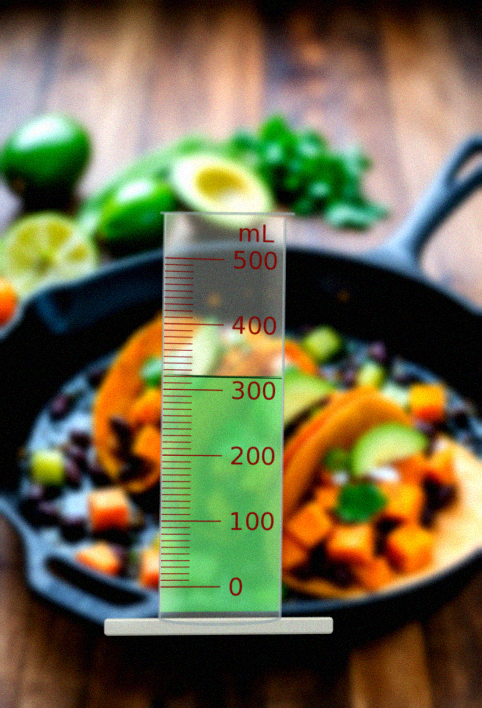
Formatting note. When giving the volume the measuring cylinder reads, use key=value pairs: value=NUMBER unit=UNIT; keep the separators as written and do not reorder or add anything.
value=320 unit=mL
